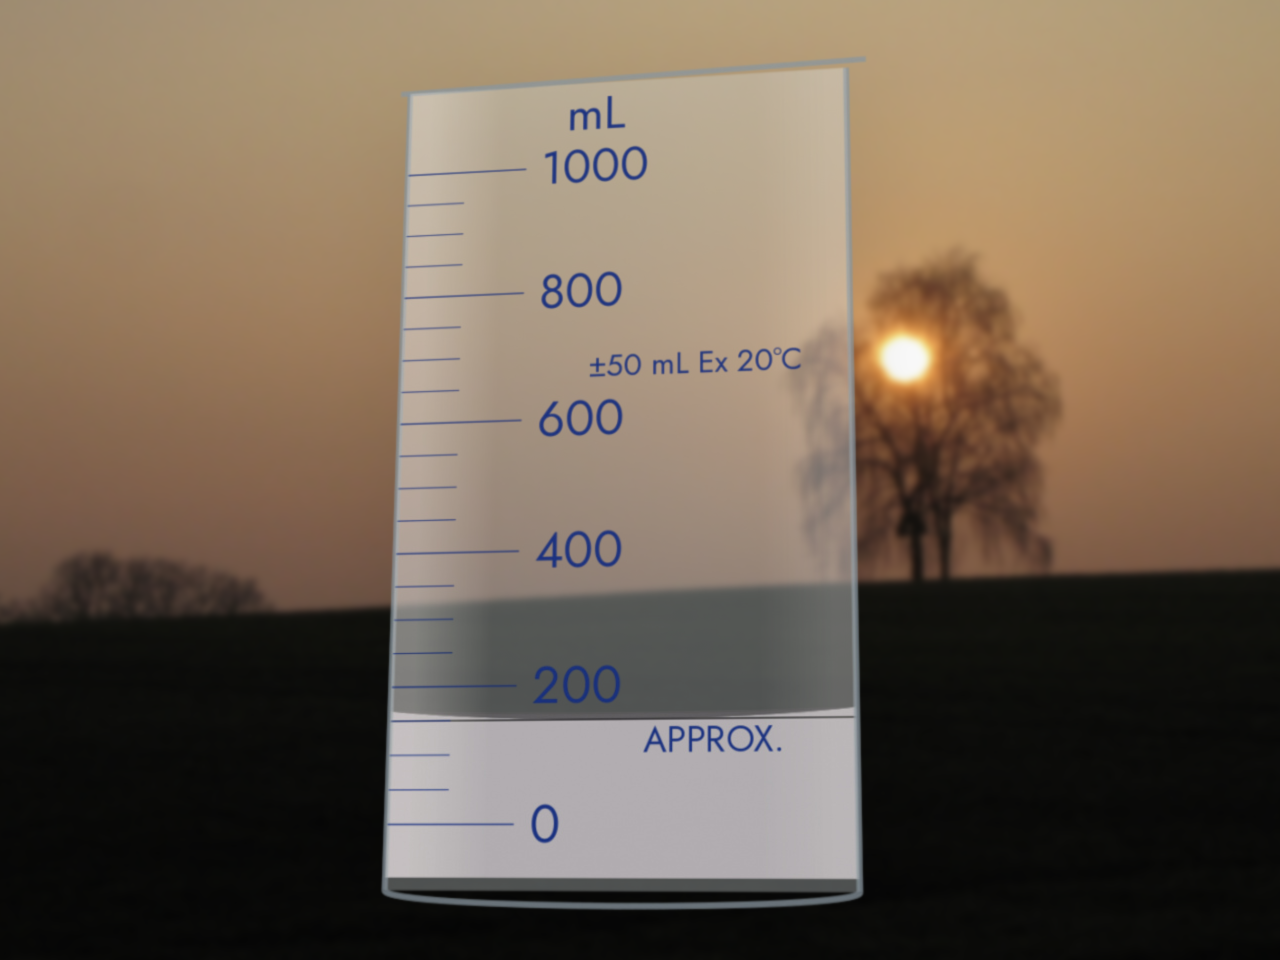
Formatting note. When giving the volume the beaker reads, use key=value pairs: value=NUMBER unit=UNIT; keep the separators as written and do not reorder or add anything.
value=150 unit=mL
